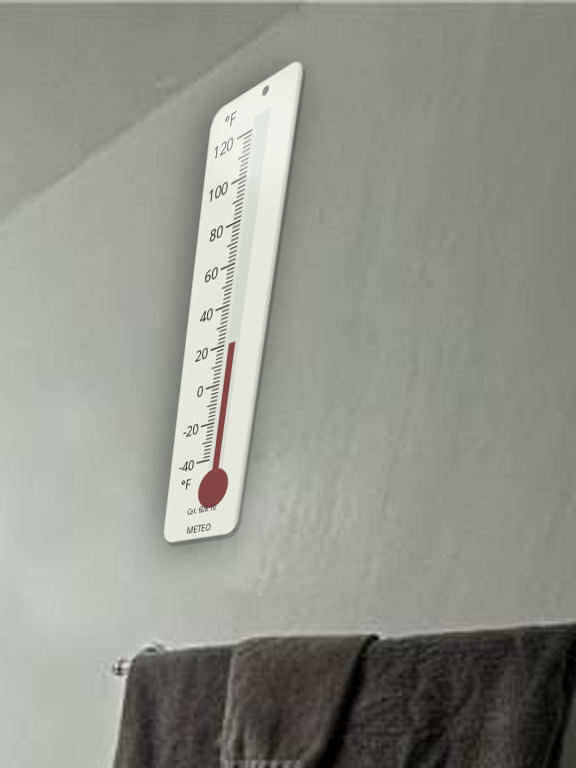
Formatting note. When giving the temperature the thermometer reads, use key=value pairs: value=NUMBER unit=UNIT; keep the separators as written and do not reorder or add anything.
value=20 unit=°F
